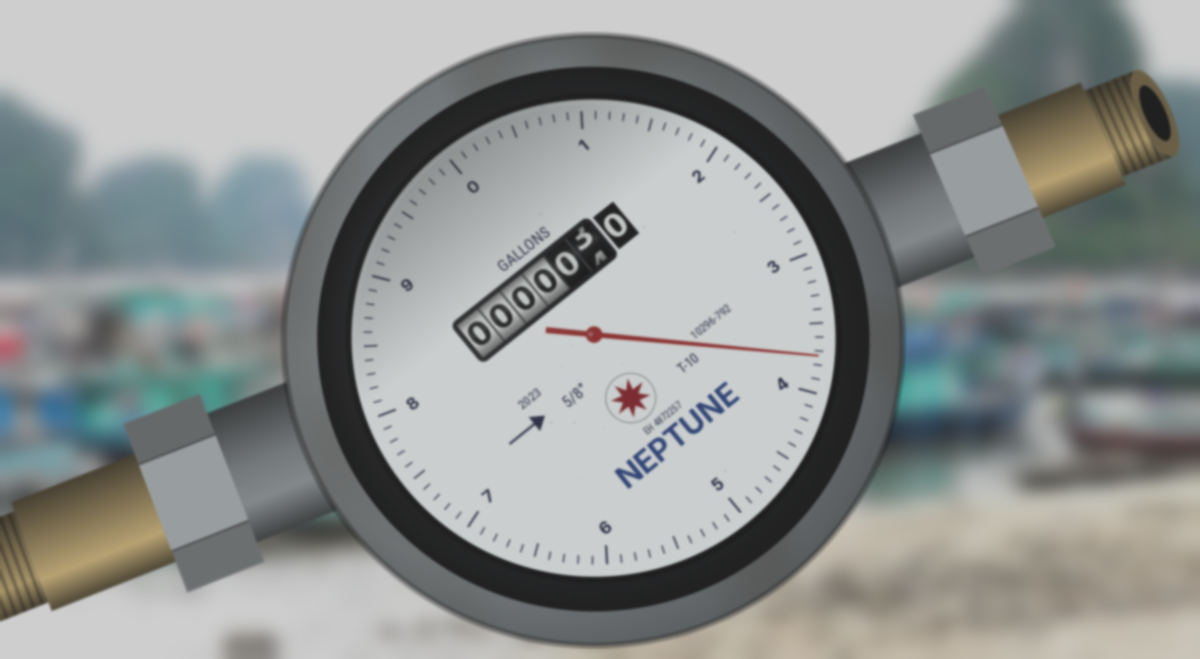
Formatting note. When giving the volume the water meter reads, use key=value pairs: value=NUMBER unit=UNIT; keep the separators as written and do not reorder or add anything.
value=33.7 unit=gal
